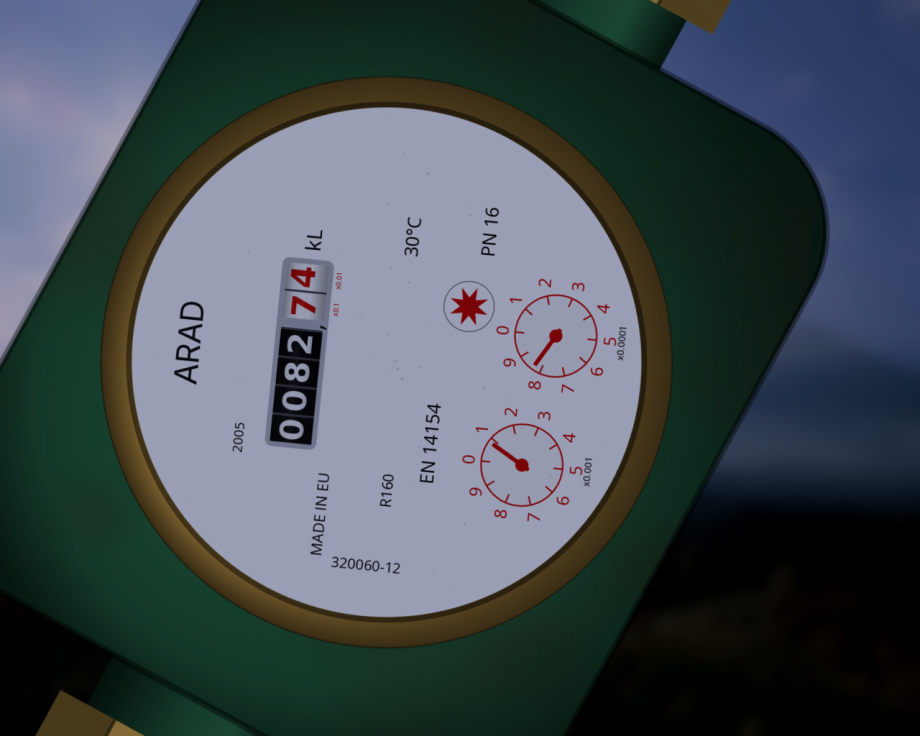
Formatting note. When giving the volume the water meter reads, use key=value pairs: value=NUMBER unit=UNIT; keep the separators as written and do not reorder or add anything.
value=82.7408 unit=kL
